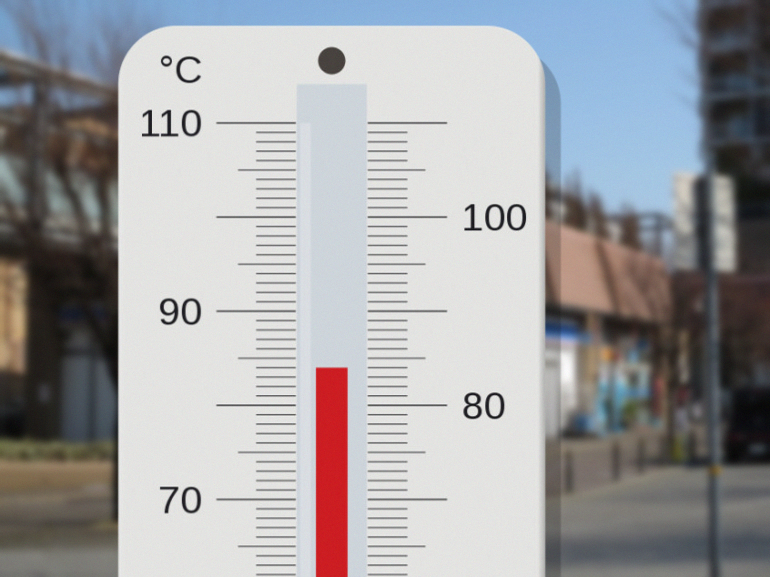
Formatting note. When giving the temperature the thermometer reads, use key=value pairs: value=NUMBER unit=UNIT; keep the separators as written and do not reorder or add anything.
value=84 unit=°C
